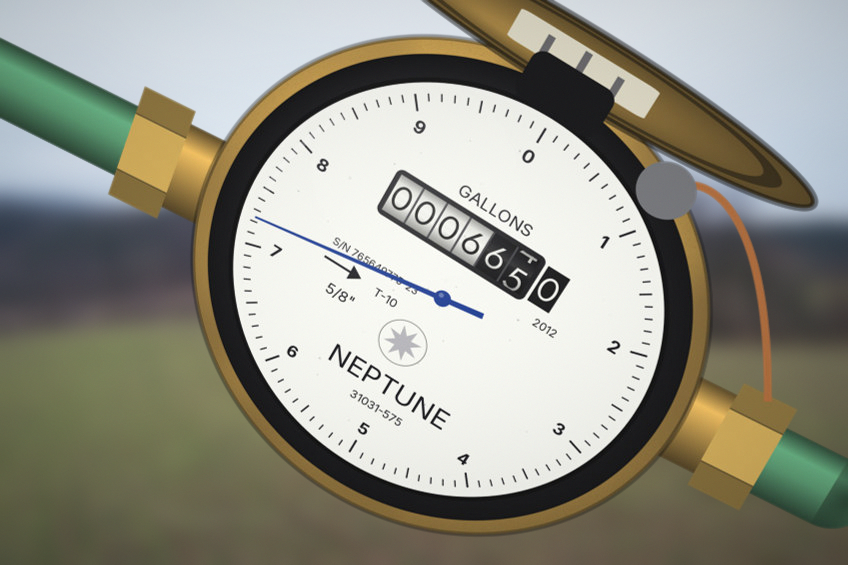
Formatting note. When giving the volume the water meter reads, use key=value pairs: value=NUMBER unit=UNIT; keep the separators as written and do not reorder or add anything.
value=6647.2 unit=gal
